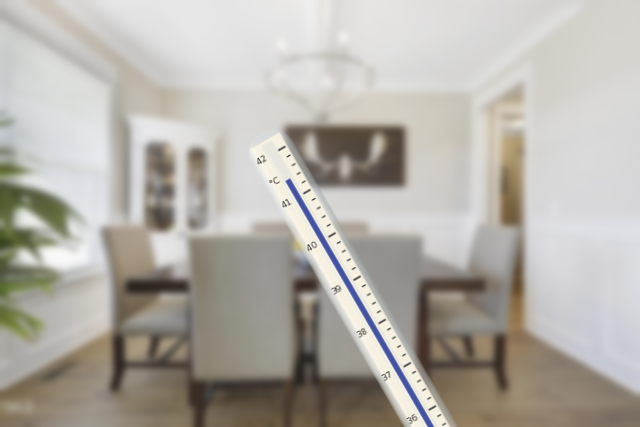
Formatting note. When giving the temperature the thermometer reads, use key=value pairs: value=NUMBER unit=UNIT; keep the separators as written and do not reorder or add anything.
value=41.4 unit=°C
